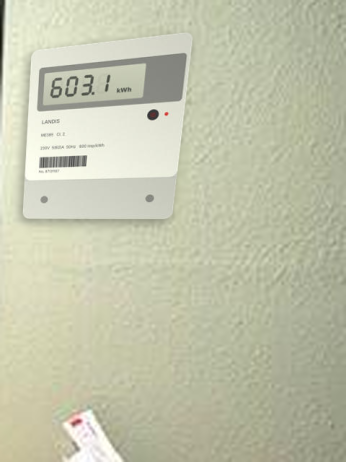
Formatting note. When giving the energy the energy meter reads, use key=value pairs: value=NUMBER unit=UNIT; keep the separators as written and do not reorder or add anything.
value=603.1 unit=kWh
